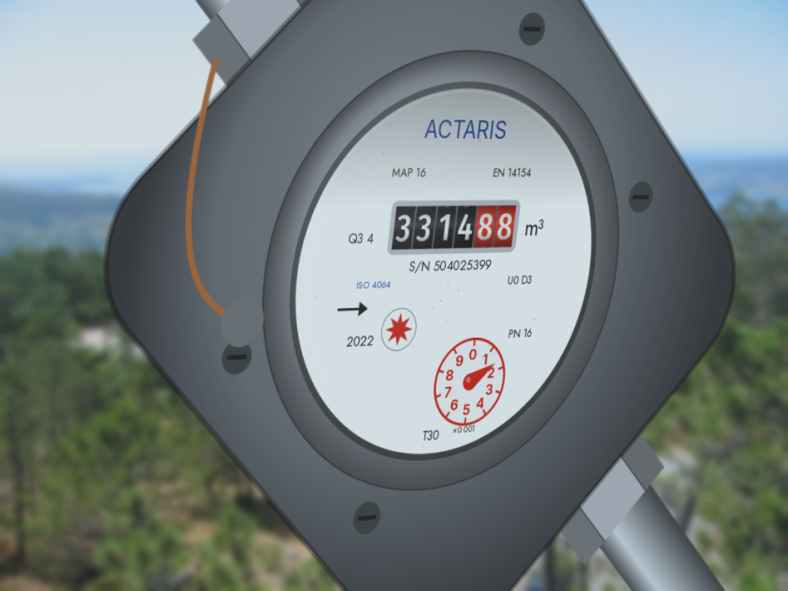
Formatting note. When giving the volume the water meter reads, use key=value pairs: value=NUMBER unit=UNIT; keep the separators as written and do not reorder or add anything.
value=3314.881 unit=m³
